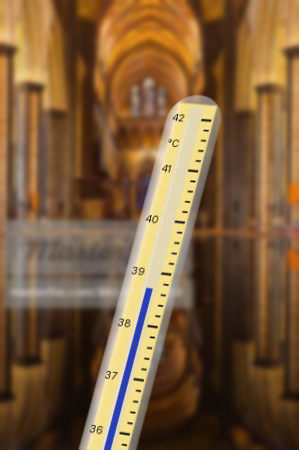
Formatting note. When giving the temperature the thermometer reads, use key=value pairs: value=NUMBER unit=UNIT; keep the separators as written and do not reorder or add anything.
value=38.7 unit=°C
